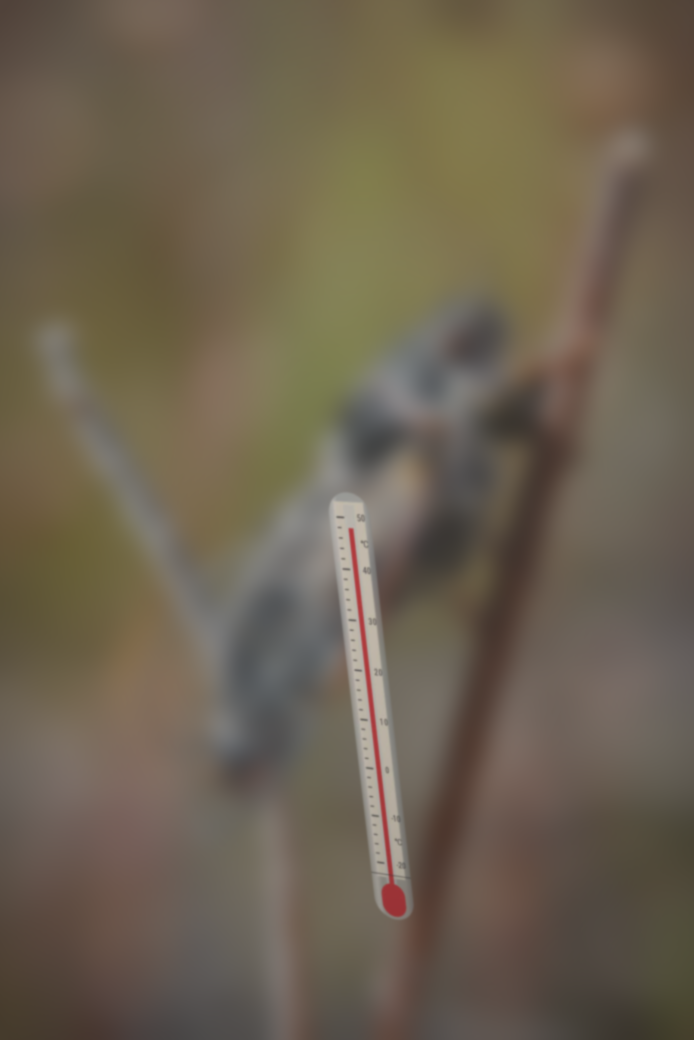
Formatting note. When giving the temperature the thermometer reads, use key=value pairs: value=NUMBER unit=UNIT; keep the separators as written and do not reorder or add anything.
value=48 unit=°C
